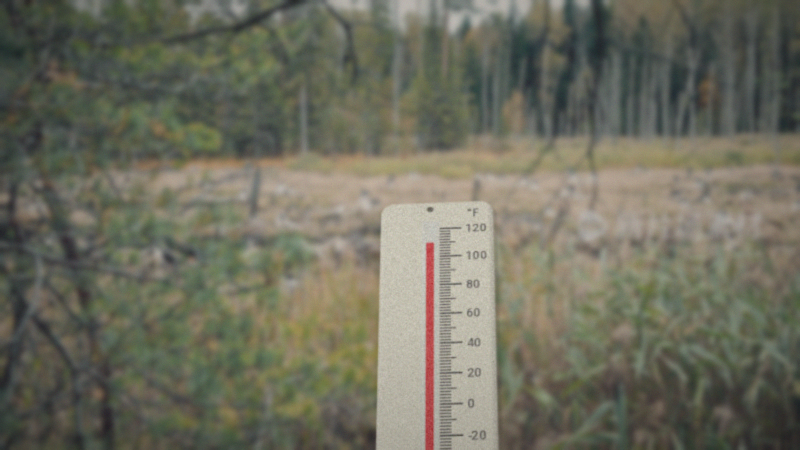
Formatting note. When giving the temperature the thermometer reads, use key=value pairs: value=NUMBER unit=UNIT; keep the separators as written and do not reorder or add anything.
value=110 unit=°F
